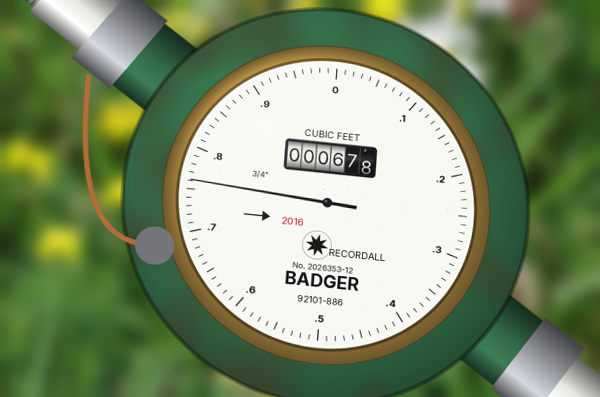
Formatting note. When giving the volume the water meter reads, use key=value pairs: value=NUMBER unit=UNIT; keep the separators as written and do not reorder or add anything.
value=677.76 unit=ft³
